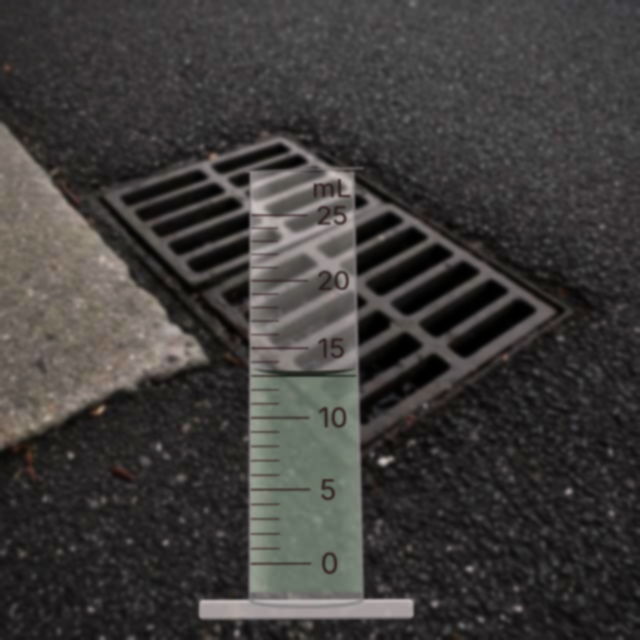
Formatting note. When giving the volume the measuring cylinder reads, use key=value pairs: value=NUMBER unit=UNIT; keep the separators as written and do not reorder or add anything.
value=13 unit=mL
